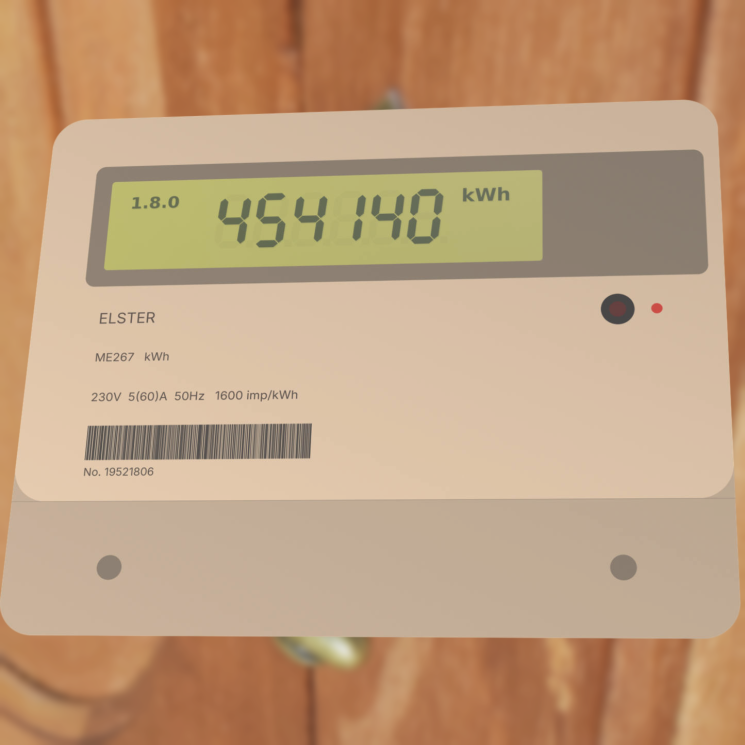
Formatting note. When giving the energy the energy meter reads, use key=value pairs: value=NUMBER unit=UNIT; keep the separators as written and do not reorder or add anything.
value=454140 unit=kWh
